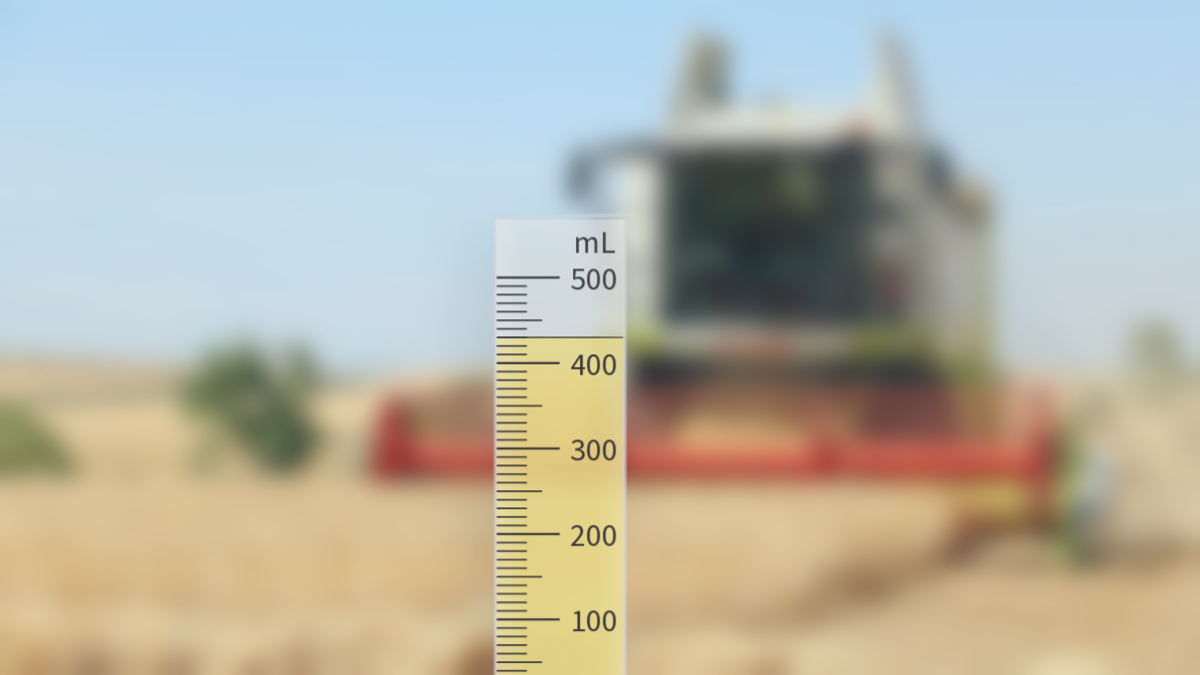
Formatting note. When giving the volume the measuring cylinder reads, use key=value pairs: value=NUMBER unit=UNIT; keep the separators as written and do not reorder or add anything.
value=430 unit=mL
